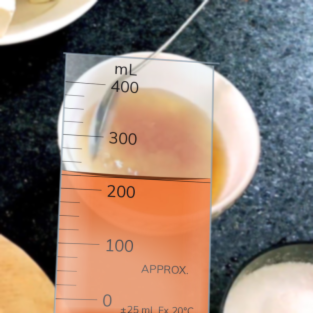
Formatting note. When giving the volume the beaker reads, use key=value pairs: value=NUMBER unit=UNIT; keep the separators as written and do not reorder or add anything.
value=225 unit=mL
